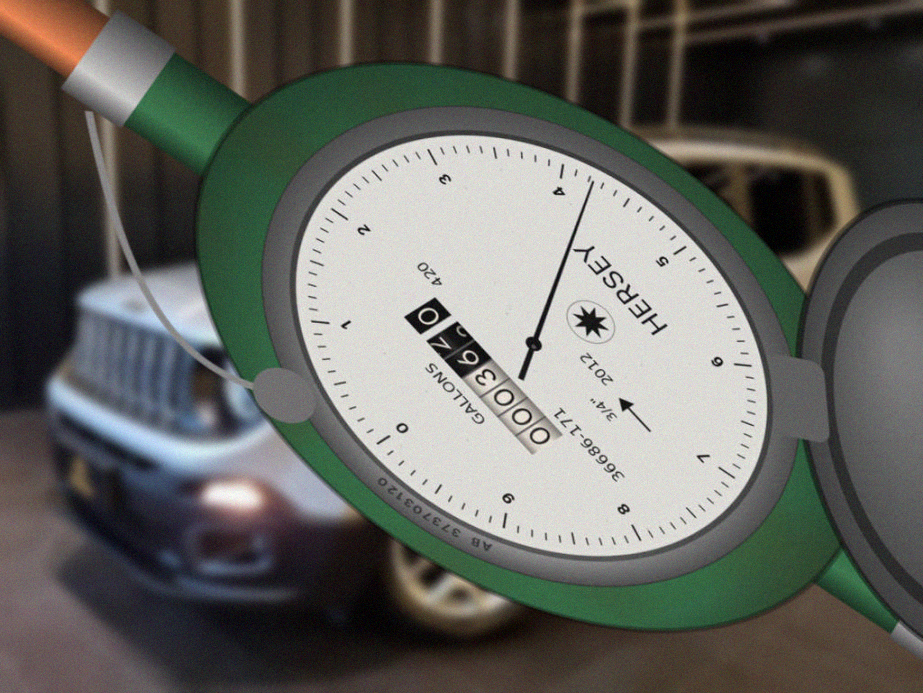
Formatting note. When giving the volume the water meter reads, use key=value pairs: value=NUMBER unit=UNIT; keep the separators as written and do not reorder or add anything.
value=3624.2 unit=gal
